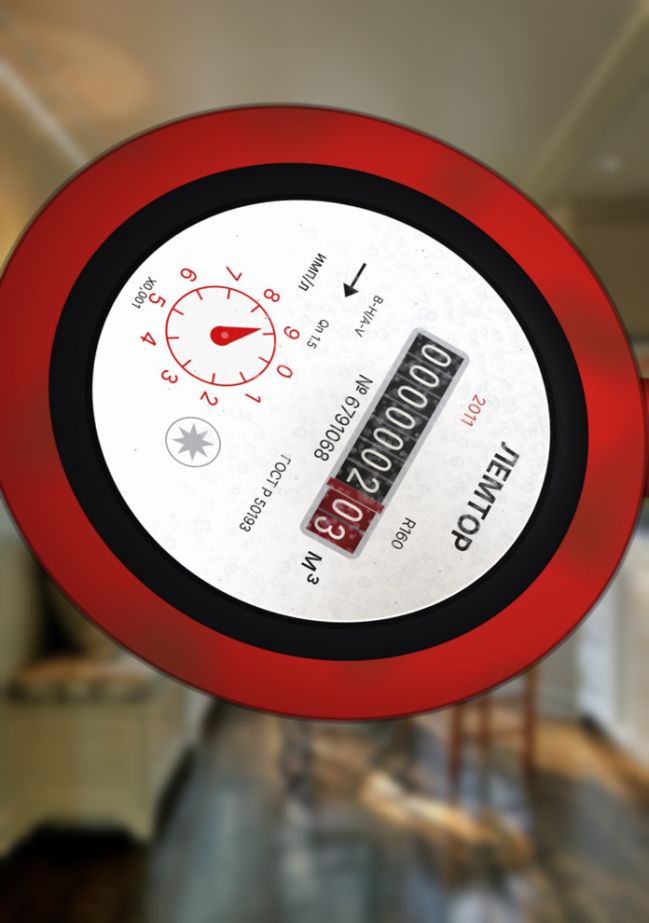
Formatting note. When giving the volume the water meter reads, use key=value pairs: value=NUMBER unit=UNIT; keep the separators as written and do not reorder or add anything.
value=2.028 unit=m³
